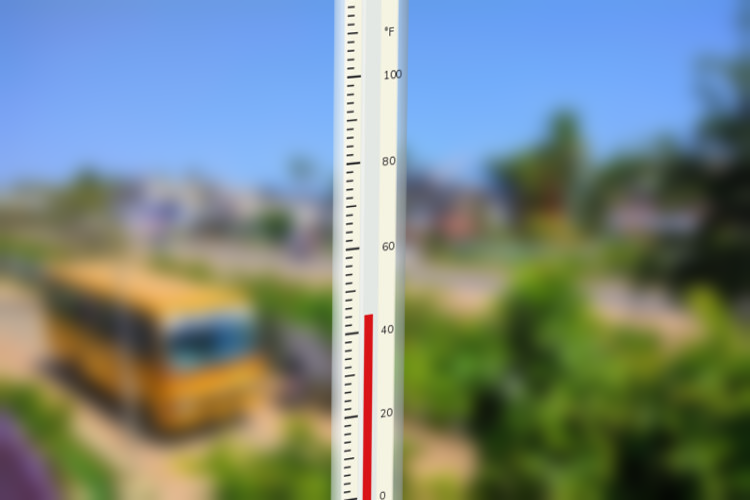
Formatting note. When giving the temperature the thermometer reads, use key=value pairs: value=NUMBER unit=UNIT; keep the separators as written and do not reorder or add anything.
value=44 unit=°F
